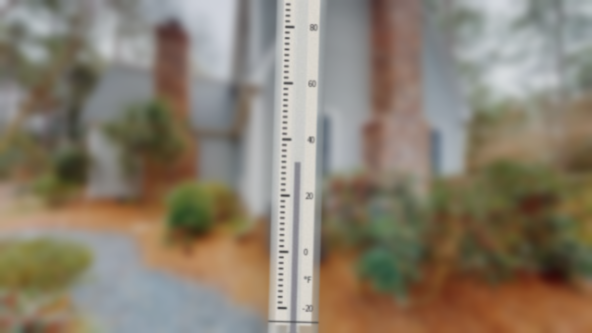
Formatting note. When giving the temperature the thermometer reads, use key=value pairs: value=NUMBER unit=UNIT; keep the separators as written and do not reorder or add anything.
value=32 unit=°F
